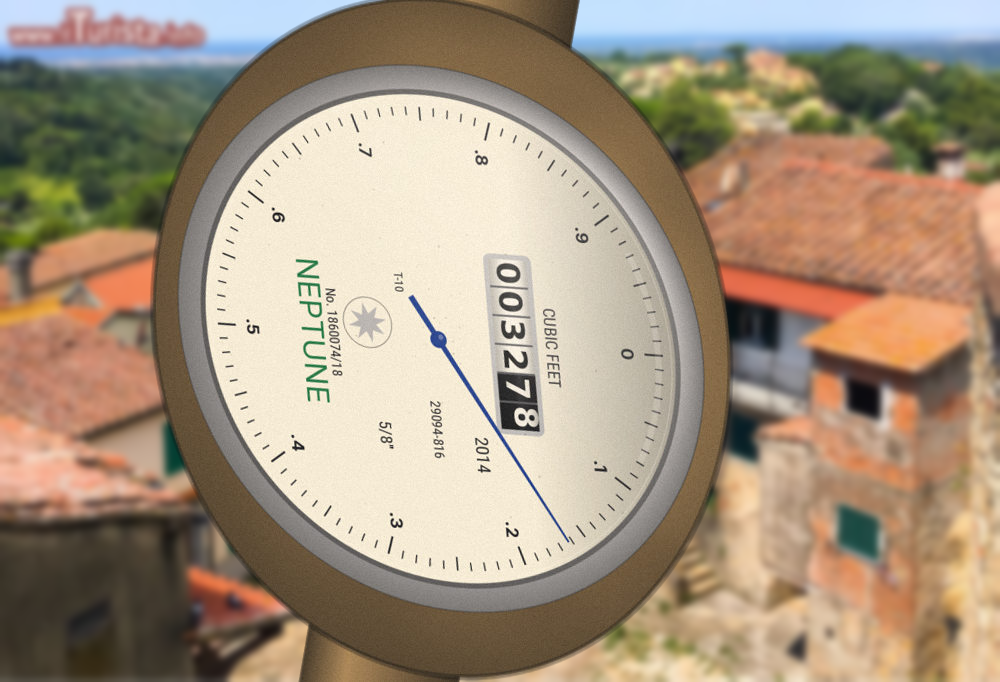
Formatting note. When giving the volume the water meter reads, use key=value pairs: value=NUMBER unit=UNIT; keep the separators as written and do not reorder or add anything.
value=3278.16 unit=ft³
